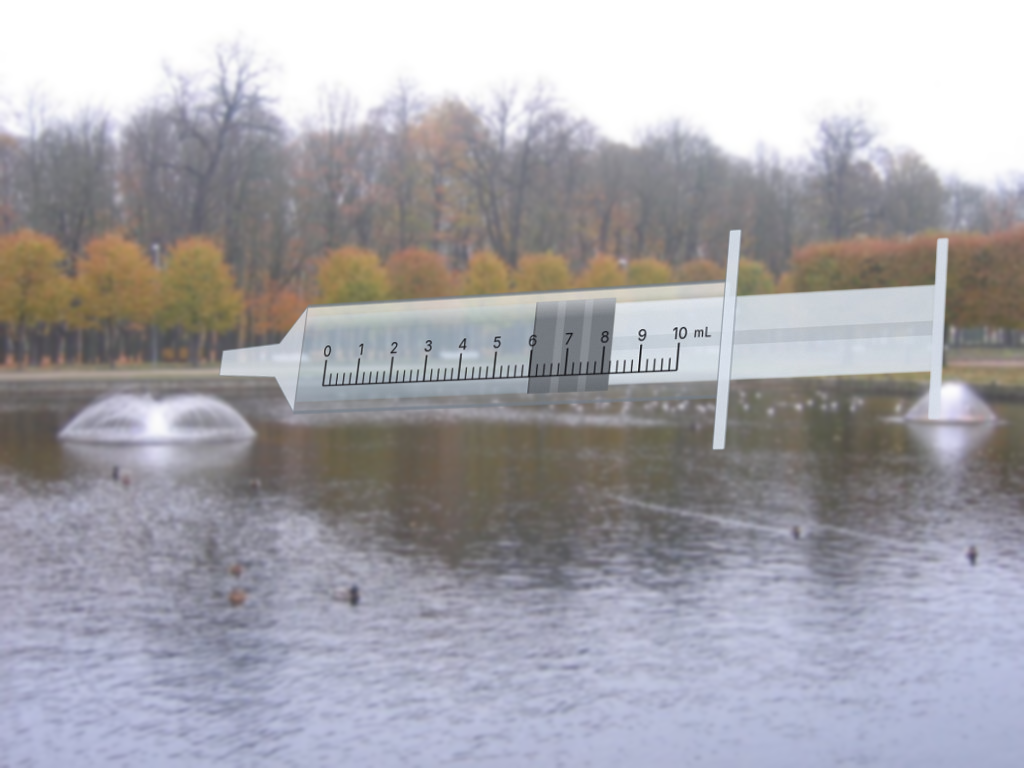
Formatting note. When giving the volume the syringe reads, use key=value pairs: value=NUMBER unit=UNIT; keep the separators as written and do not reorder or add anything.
value=6 unit=mL
